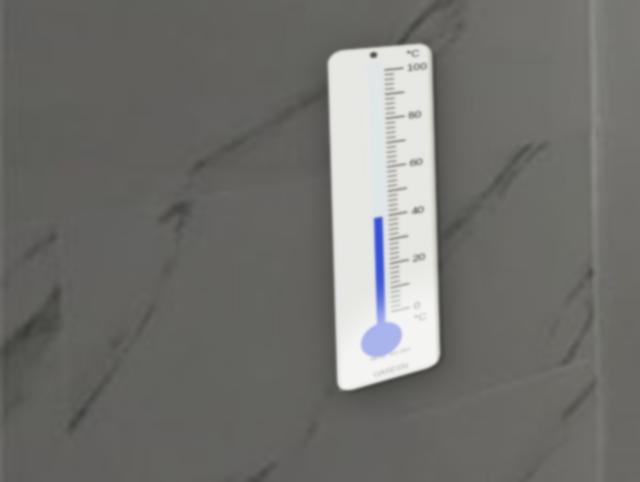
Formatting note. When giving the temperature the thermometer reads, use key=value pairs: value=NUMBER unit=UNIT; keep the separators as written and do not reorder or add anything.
value=40 unit=°C
